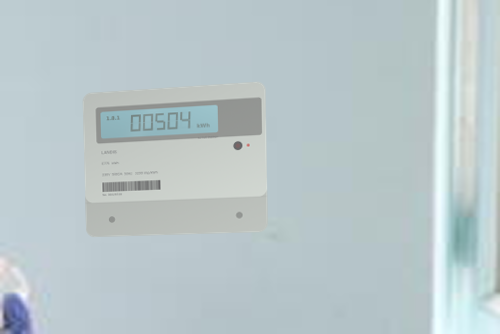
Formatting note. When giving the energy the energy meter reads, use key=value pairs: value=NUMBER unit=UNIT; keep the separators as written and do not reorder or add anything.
value=504 unit=kWh
